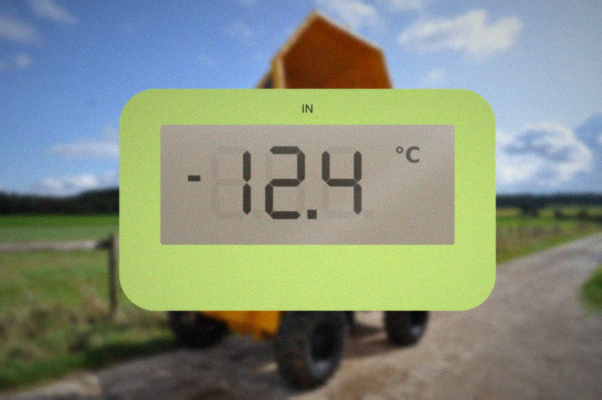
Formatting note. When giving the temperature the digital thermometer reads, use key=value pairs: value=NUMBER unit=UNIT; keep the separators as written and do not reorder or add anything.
value=-12.4 unit=°C
